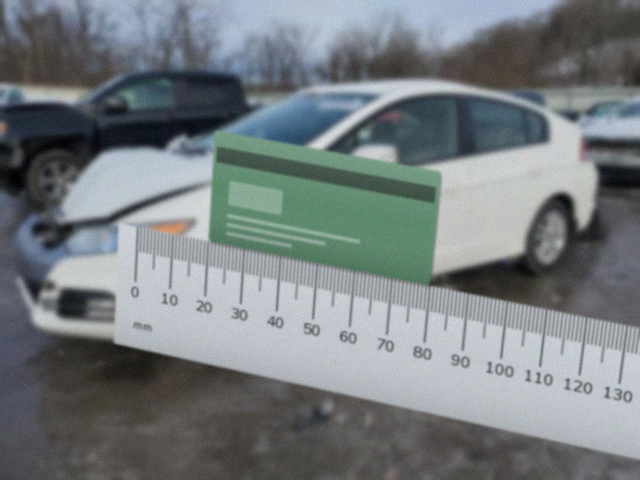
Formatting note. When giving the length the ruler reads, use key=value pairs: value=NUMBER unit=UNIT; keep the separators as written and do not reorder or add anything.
value=60 unit=mm
